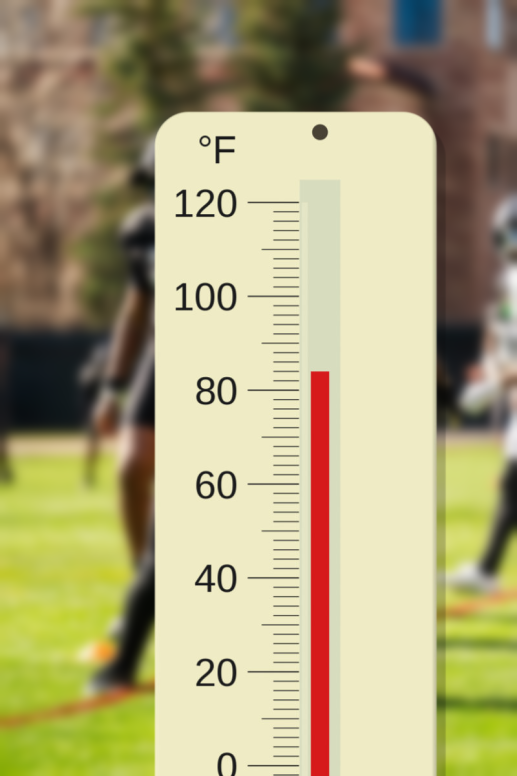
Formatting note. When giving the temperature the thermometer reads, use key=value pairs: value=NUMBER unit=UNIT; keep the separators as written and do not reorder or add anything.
value=84 unit=°F
